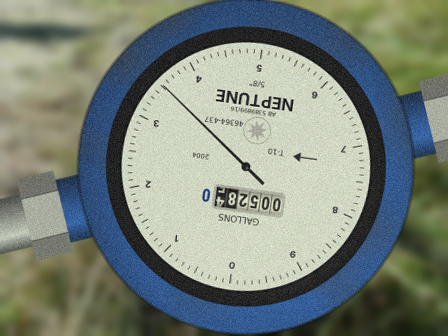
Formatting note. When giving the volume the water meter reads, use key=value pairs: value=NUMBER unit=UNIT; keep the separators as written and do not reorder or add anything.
value=52843.5 unit=gal
